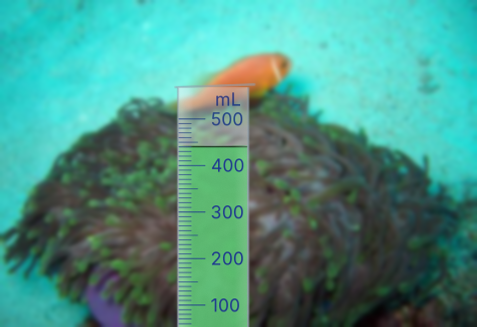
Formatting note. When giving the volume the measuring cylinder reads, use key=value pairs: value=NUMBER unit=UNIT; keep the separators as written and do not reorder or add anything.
value=440 unit=mL
